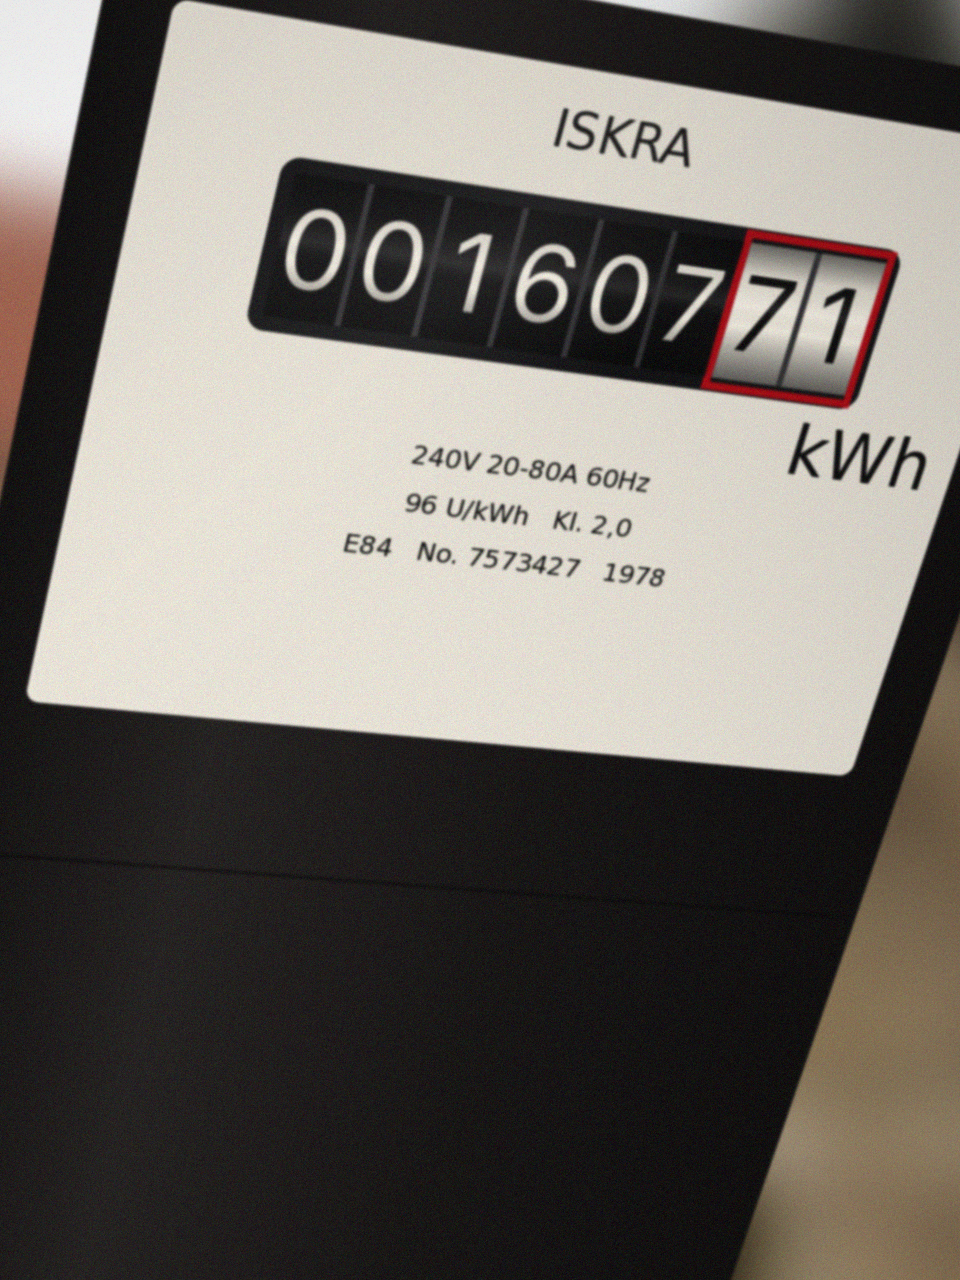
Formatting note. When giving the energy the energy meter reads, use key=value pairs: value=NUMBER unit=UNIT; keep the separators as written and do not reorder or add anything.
value=1607.71 unit=kWh
